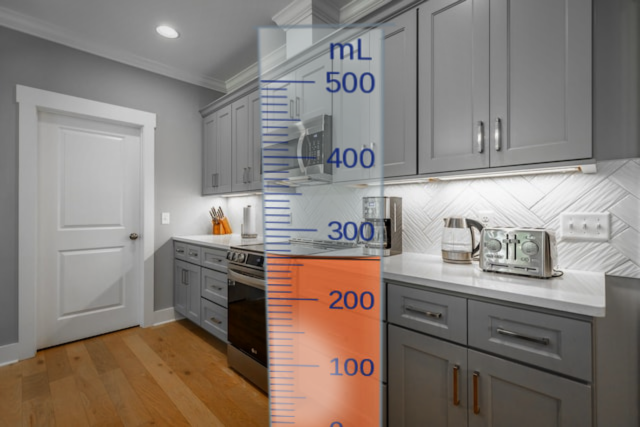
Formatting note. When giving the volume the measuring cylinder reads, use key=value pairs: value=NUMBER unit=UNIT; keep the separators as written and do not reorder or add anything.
value=260 unit=mL
